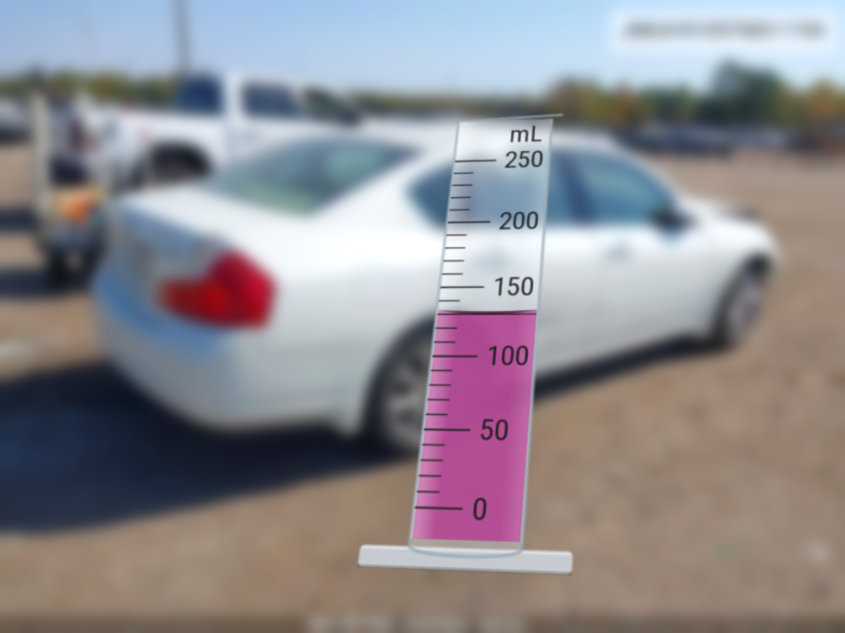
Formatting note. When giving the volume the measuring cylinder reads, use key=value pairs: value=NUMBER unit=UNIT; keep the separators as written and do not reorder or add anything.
value=130 unit=mL
